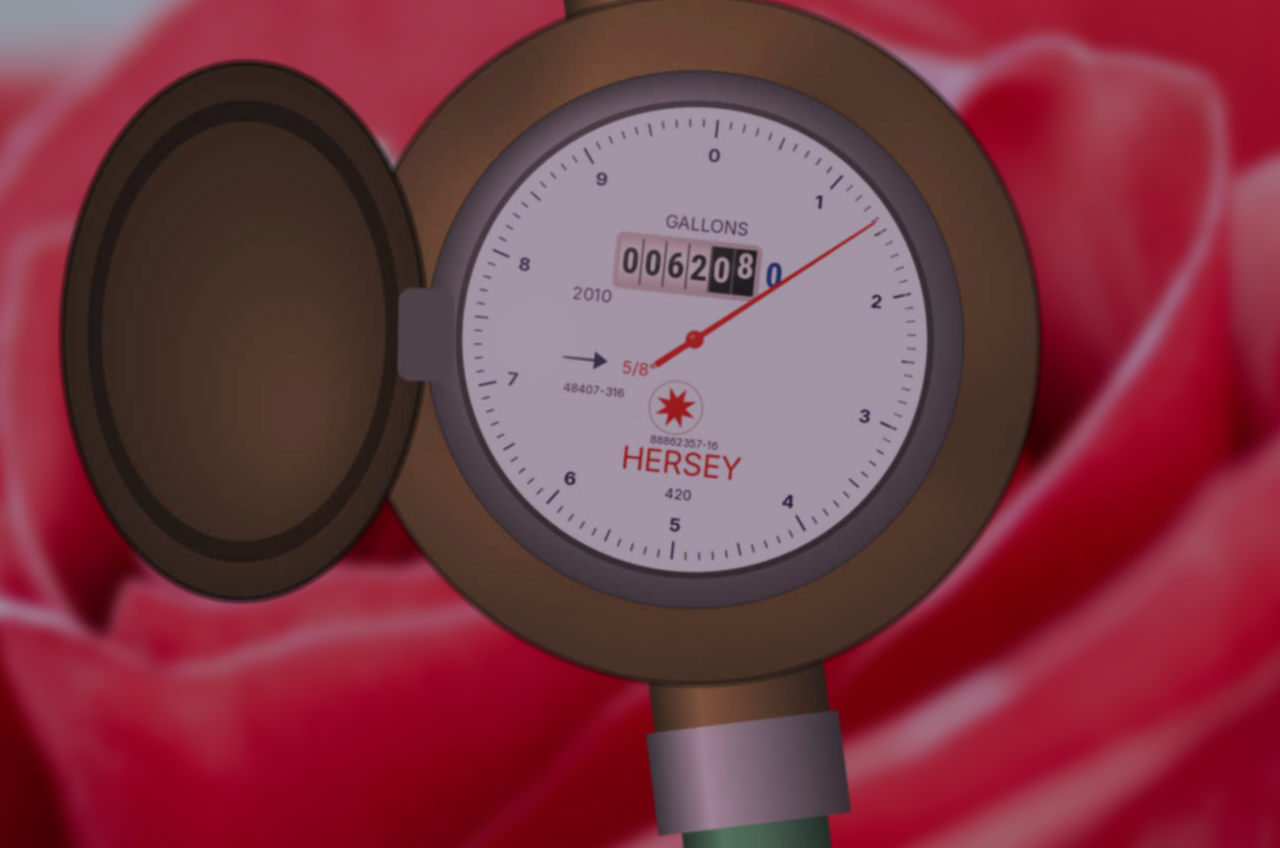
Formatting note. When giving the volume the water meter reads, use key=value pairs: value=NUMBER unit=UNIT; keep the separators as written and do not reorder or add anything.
value=62081.4 unit=gal
